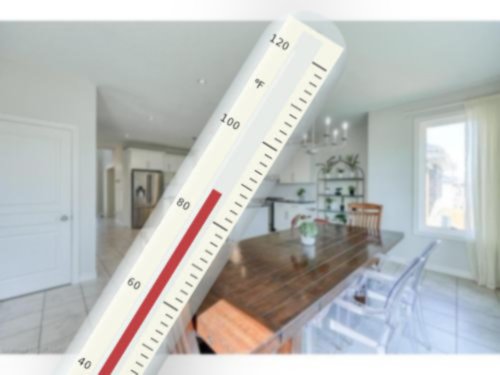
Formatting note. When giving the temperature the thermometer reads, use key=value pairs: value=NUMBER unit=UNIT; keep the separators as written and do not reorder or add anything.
value=86 unit=°F
